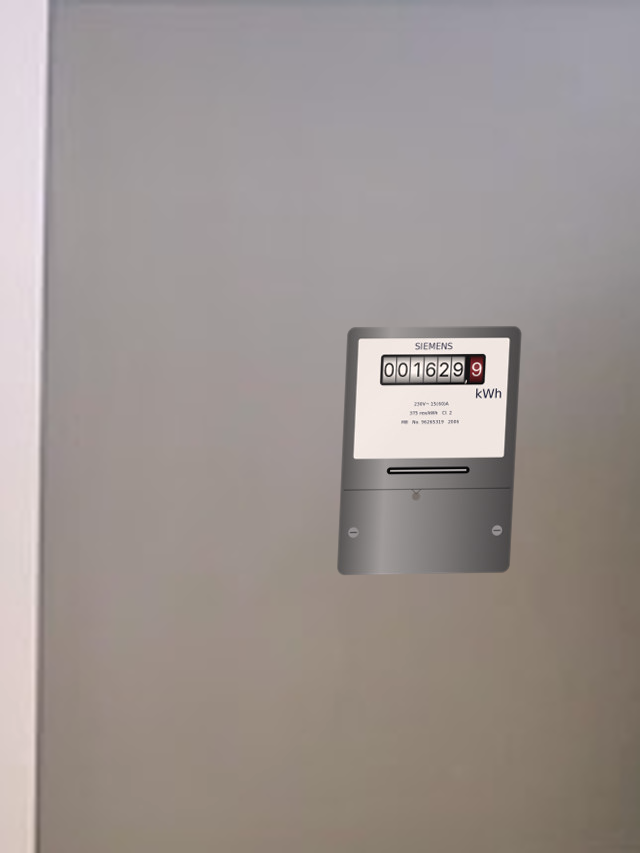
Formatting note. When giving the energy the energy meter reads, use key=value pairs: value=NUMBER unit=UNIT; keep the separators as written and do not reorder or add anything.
value=1629.9 unit=kWh
